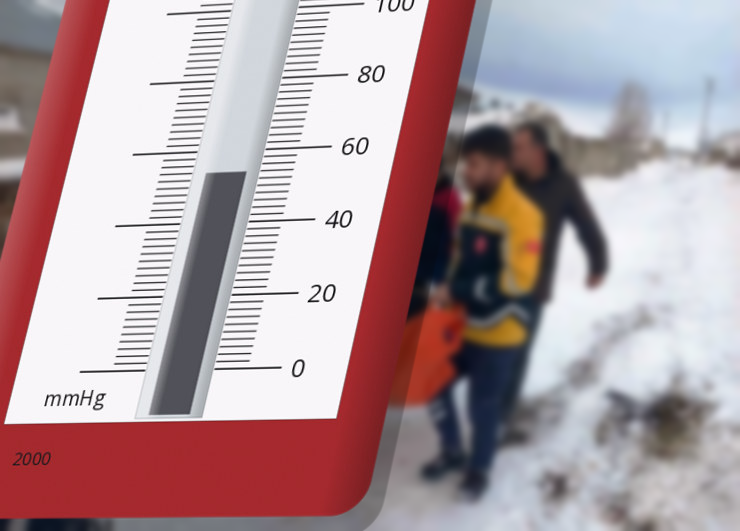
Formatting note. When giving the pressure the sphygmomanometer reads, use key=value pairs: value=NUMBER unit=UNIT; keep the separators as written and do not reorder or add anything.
value=54 unit=mmHg
